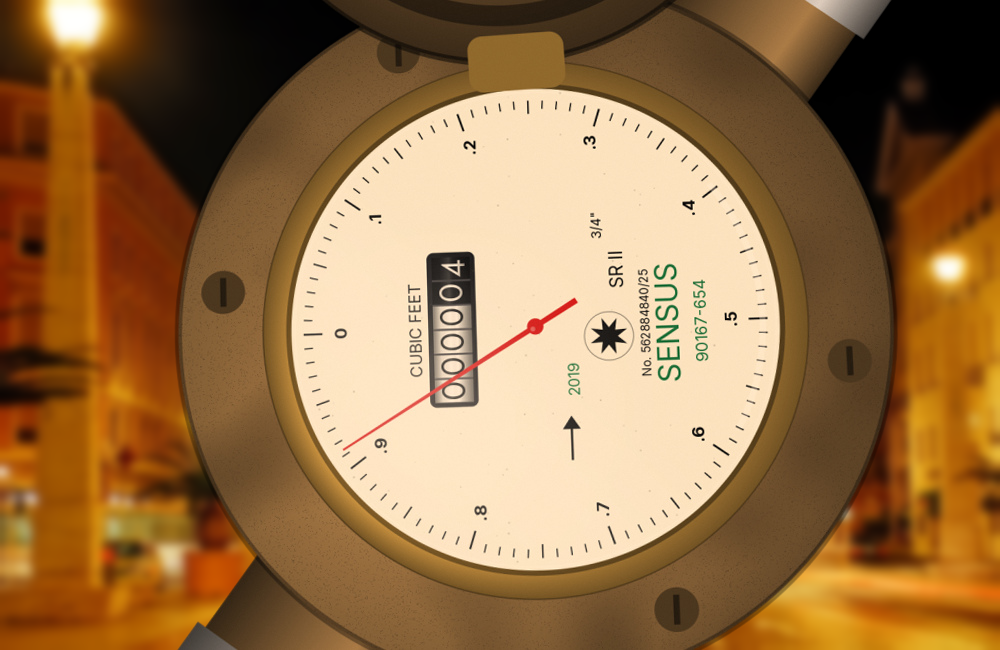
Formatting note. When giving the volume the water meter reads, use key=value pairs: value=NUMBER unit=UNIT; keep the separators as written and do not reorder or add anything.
value=3.91 unit=ft³
